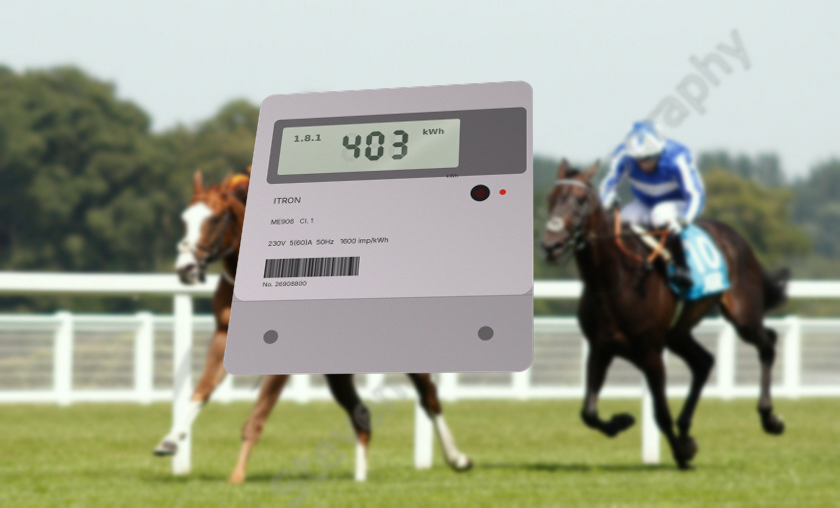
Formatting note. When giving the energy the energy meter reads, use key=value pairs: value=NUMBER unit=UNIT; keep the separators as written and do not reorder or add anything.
value=403 unit=kWh
